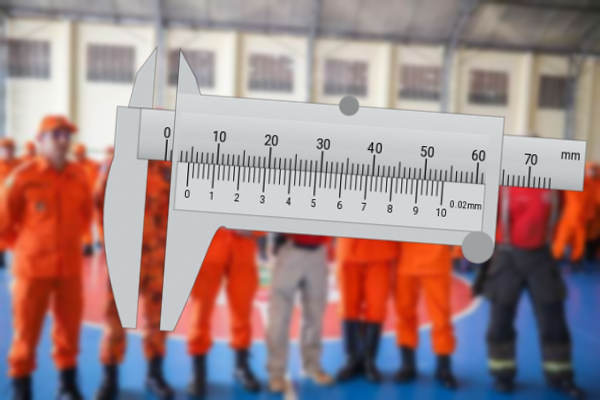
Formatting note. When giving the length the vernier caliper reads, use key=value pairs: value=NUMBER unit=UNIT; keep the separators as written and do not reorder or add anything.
value=4.5 unit=mm
